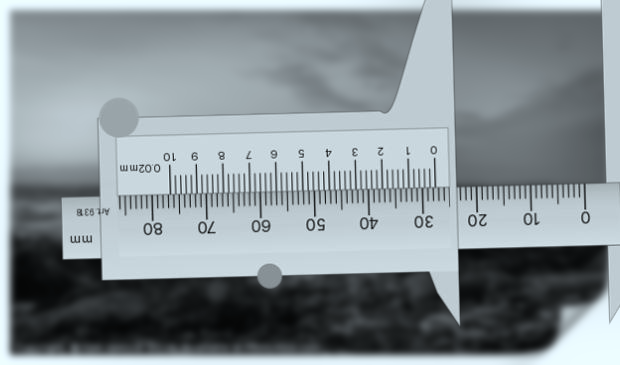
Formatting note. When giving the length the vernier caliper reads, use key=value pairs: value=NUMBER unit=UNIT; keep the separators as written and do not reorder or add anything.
value=27.6 unit=mm
